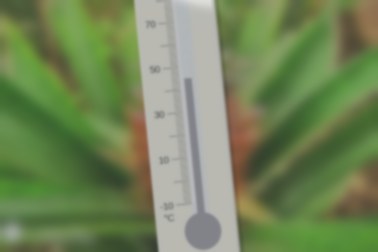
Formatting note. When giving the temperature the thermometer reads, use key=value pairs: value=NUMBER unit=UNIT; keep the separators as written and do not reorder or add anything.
value=45 unit=°C
